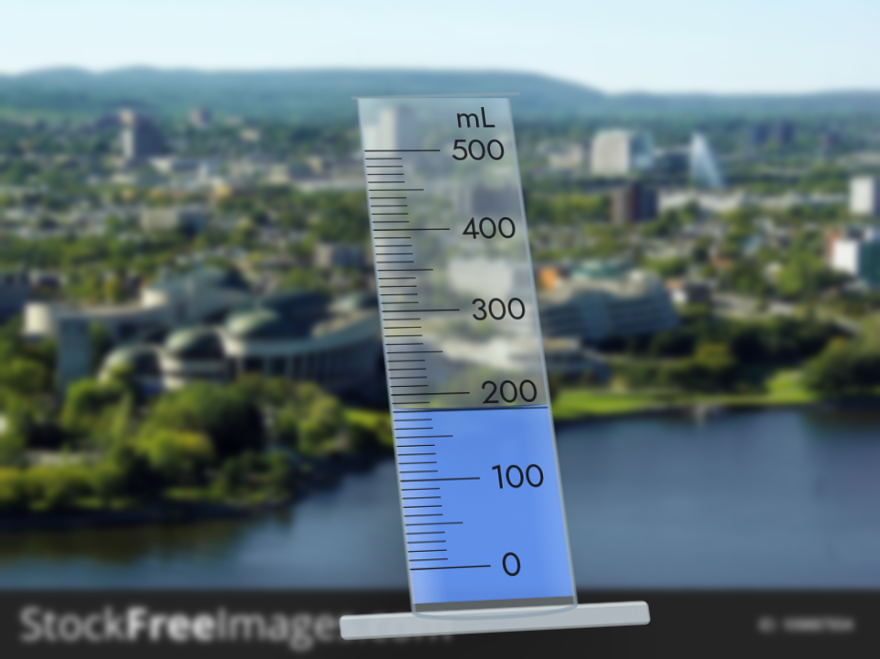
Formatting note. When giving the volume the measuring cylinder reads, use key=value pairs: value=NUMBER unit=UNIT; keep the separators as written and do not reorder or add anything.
value=180 unit=mL
